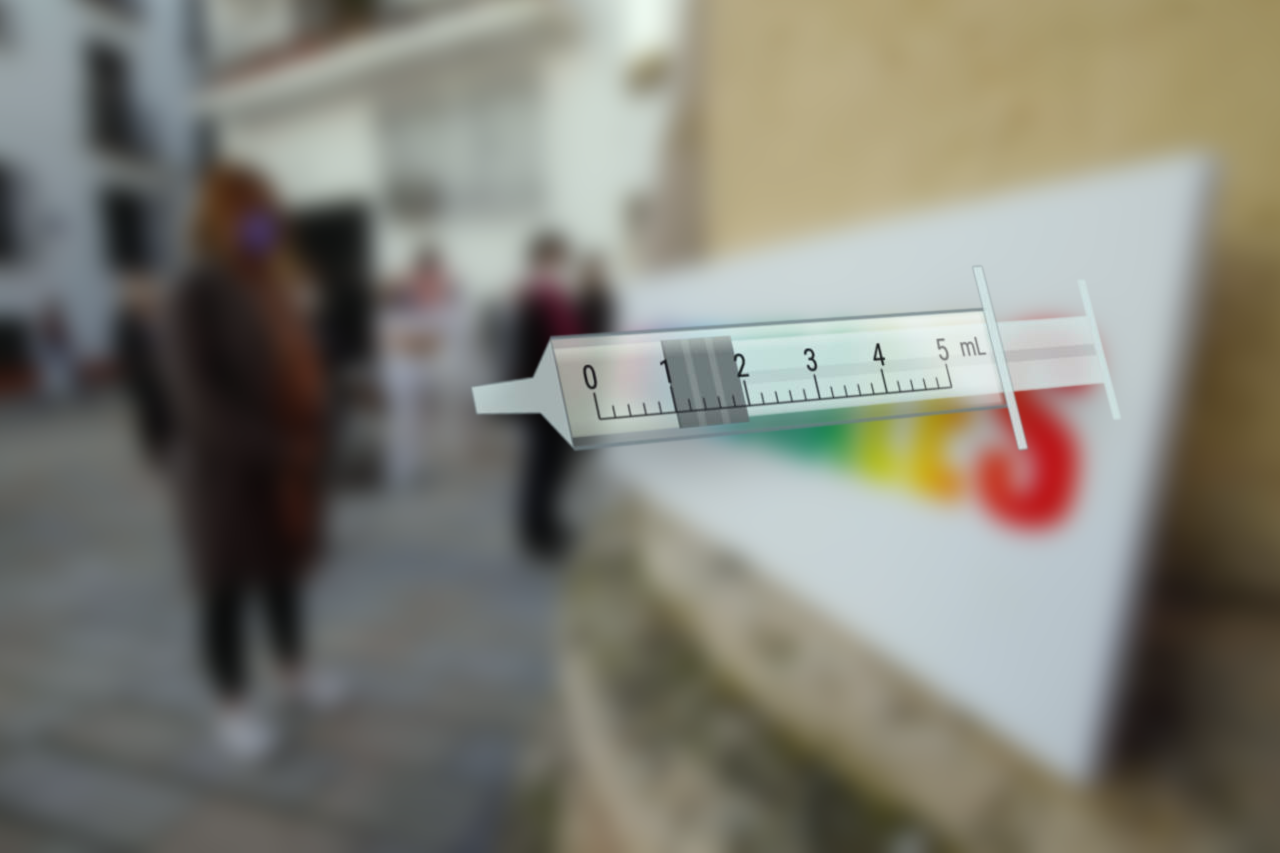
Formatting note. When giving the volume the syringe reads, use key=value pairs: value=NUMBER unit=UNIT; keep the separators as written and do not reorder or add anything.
value=1 unit=mL
